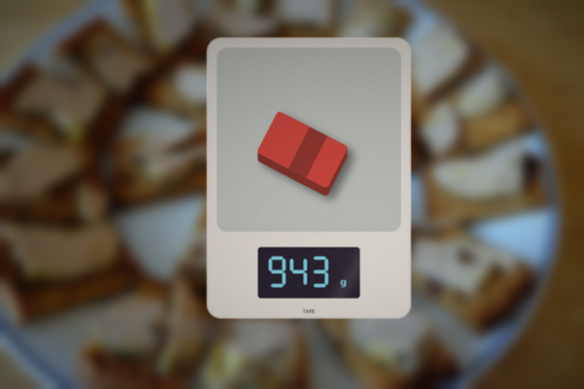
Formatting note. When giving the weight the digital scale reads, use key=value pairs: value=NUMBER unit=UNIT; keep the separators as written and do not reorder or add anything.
value=943 unit=g
